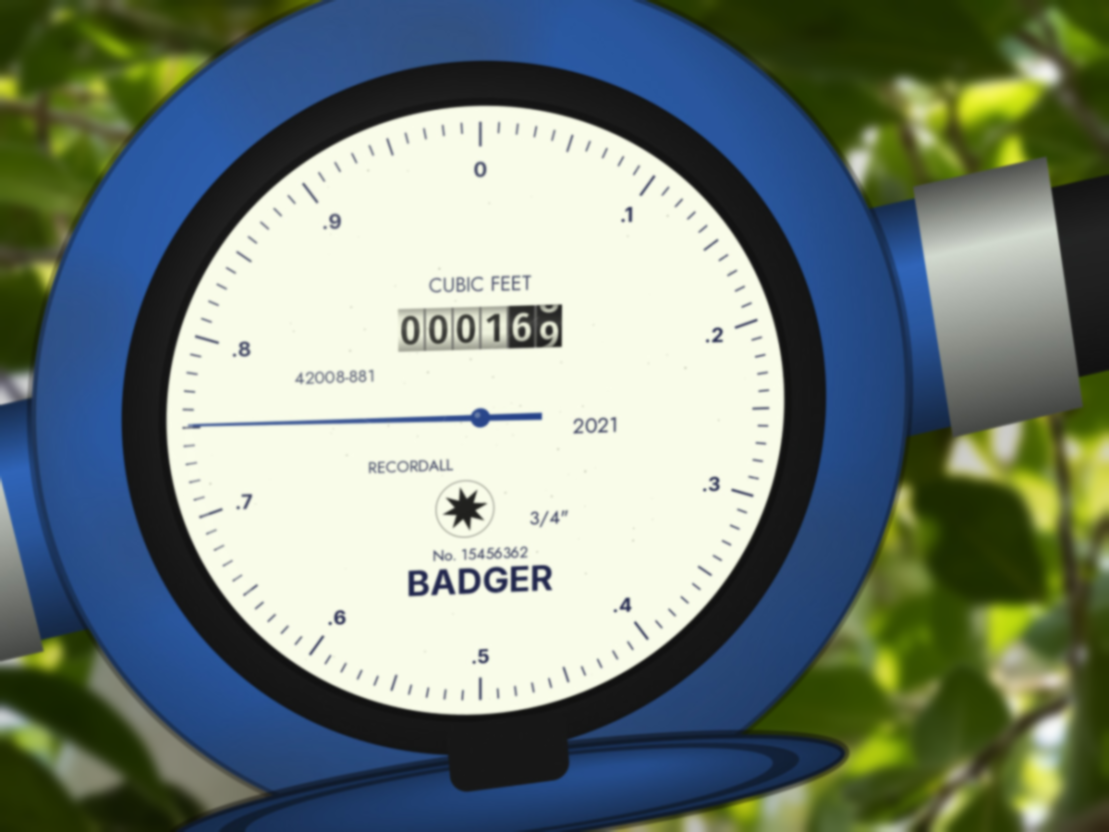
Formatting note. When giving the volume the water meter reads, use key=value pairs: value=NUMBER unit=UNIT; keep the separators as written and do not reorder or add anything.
value=168.75 unit=ft³
